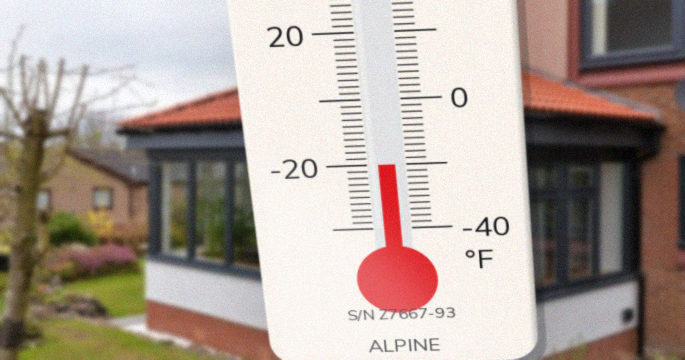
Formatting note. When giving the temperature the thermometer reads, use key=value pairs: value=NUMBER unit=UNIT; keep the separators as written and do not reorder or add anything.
value=-20 unit=°F
